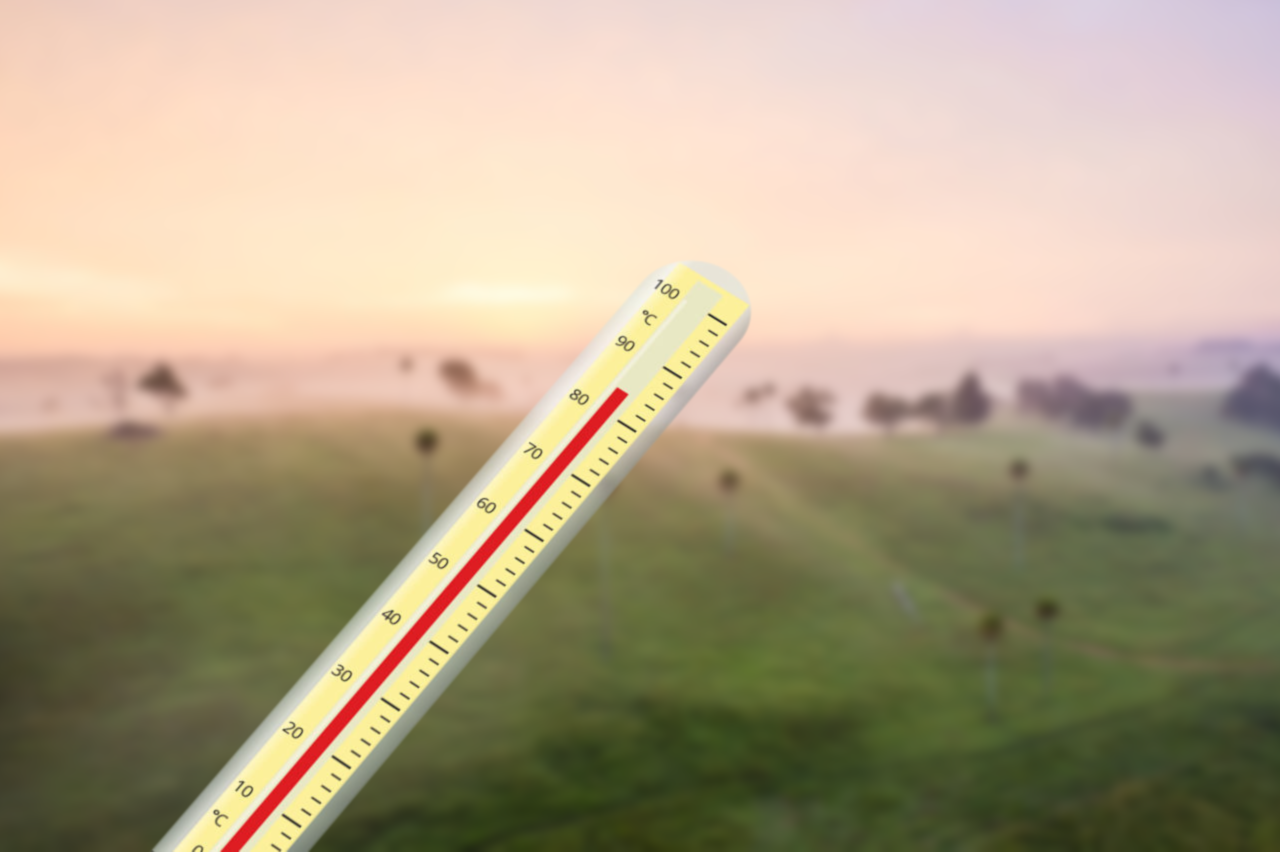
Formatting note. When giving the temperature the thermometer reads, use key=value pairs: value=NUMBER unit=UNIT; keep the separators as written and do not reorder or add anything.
value=84 unit=°C
